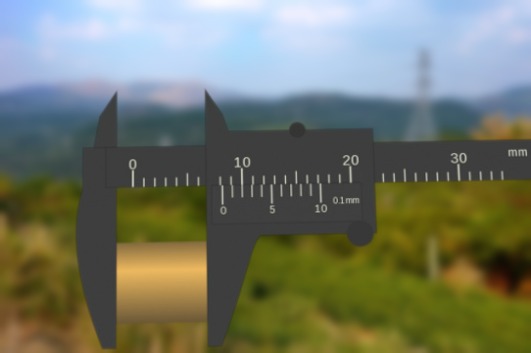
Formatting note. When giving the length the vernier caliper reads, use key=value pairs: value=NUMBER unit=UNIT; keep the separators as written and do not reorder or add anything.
value=8.2 unit=mm
